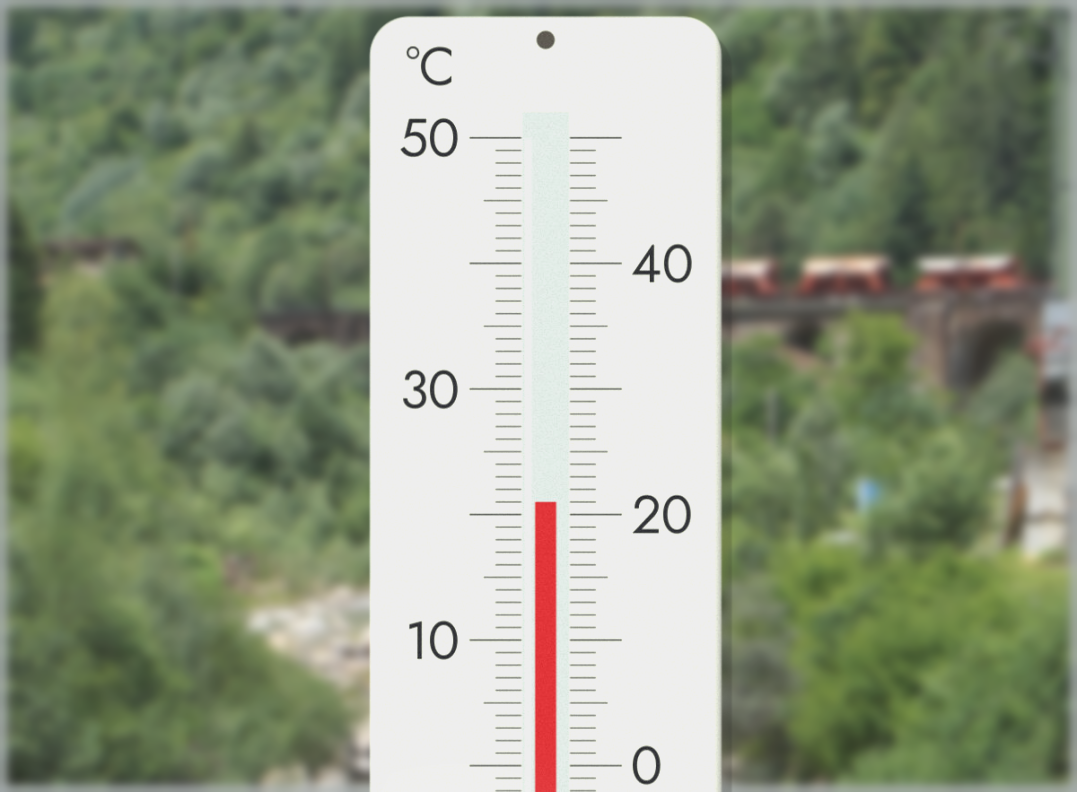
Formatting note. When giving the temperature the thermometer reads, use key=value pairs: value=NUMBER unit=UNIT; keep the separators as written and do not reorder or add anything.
value=21 unit=°C
